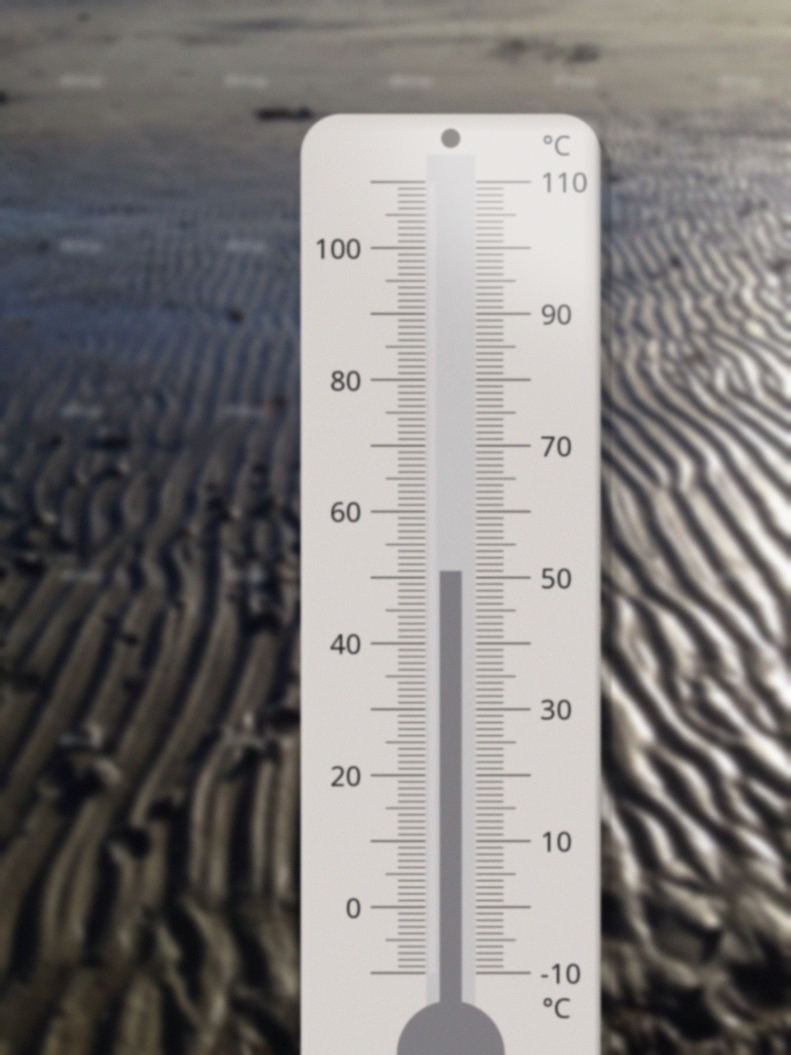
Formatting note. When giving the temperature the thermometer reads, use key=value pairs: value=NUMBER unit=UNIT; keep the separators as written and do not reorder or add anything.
value=51 unit=°C
